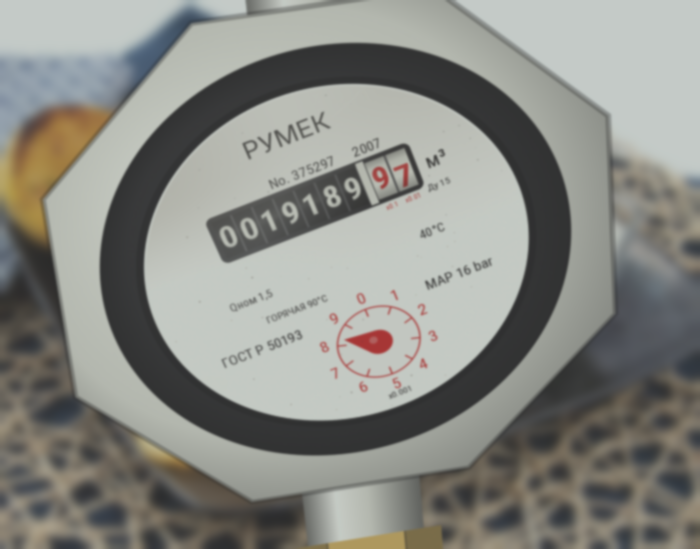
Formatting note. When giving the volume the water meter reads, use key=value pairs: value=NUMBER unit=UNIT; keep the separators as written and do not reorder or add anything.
value=19189.968 unit=m³
